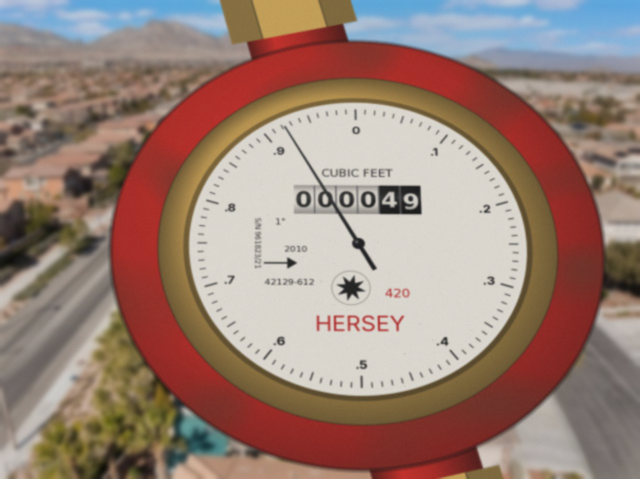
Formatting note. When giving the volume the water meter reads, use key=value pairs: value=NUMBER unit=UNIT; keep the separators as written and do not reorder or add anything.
value=48.92 unit=ft³
